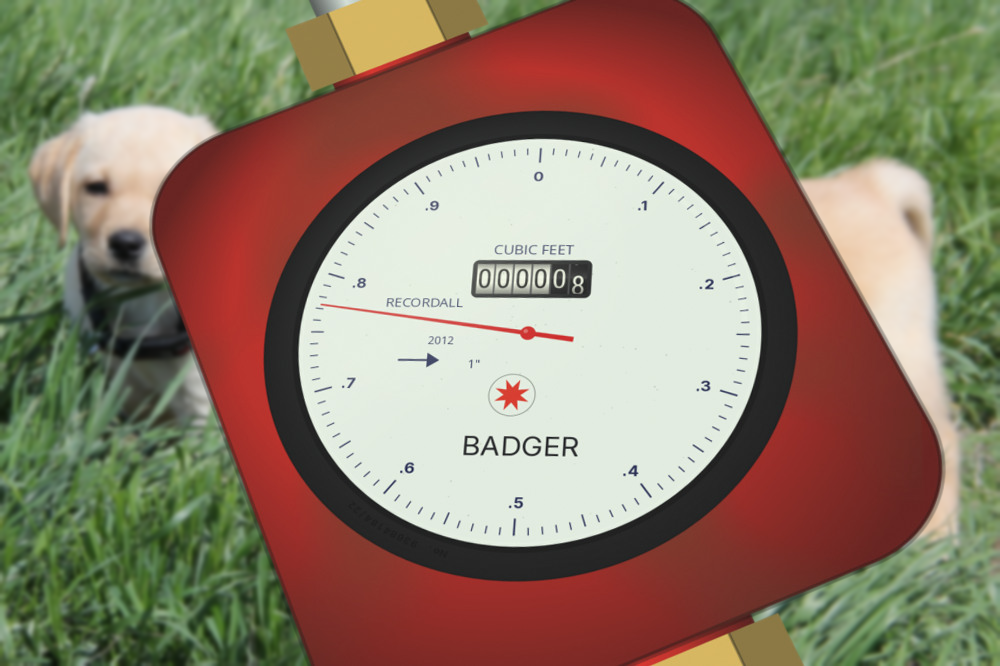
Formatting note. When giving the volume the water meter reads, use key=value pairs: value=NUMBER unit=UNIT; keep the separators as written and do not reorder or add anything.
value=7.77 unit=ft³
